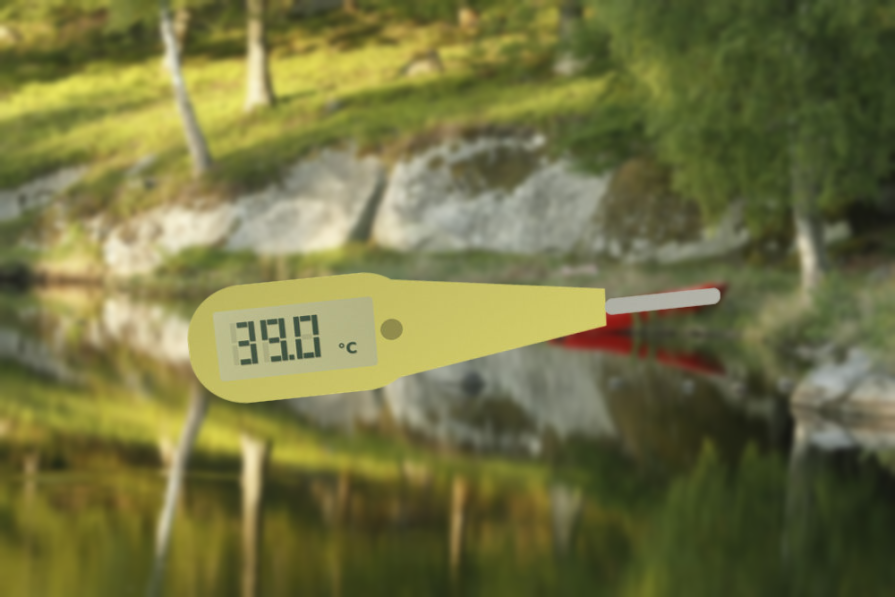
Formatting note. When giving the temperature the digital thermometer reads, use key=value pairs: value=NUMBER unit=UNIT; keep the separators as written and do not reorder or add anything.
value=39.0 unit=°C
